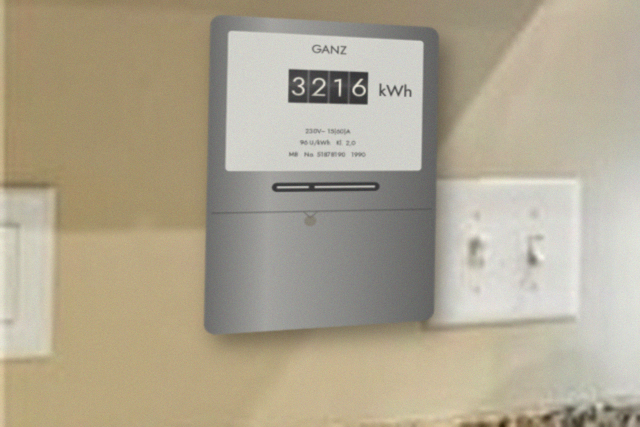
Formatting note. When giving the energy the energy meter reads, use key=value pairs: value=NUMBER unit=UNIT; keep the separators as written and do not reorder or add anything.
value=3216 unit=kWh
